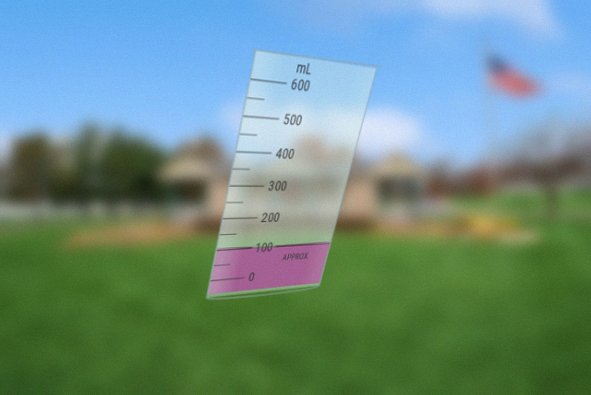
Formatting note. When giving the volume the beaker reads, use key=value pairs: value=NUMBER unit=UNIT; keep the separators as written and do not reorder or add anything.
value=100 unit=mL
